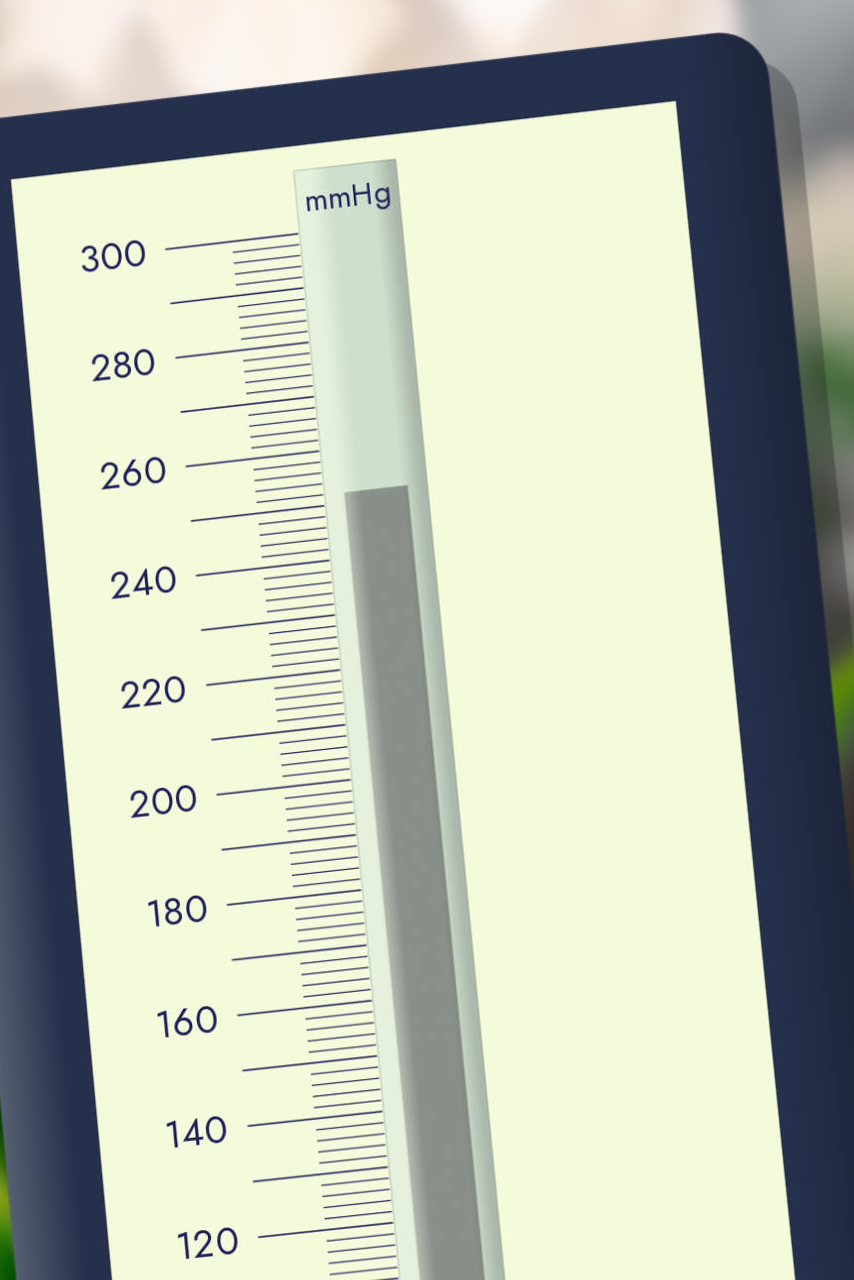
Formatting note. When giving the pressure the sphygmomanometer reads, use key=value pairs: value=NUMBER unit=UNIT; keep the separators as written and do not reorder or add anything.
value=252 unit=mmHg
